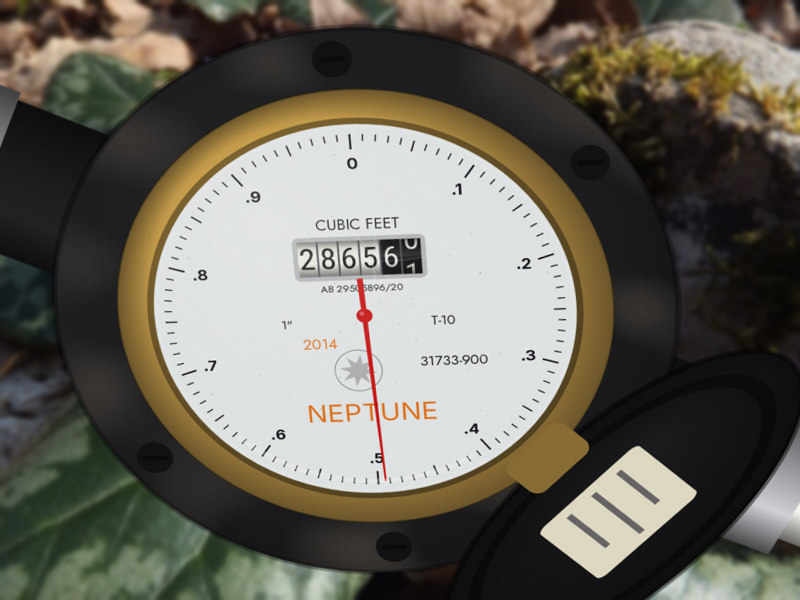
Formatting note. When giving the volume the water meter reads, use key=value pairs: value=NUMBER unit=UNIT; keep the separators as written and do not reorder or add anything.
value=286560.49 unit=ft³
